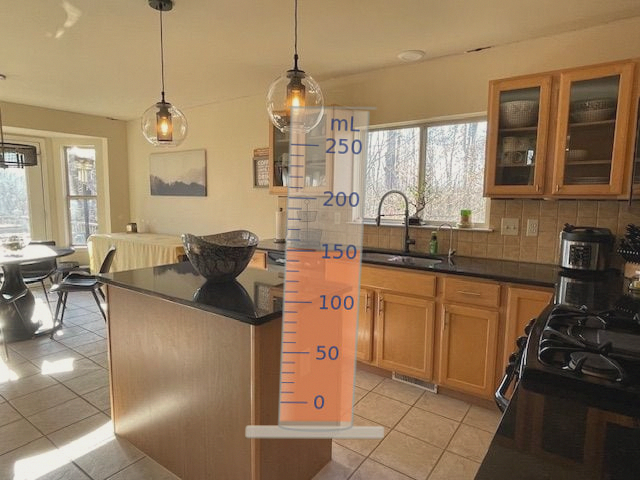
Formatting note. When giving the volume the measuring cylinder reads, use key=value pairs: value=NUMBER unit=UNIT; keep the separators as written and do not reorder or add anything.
value=150 unit=mL
